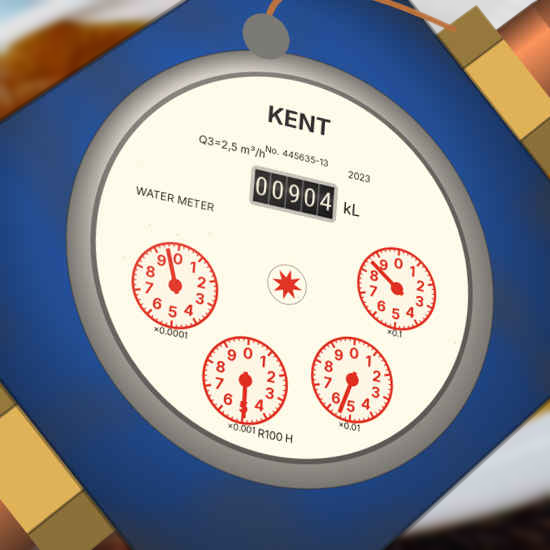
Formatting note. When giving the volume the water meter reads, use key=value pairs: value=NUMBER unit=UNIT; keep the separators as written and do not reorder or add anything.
value=904.8549 unit=kL
